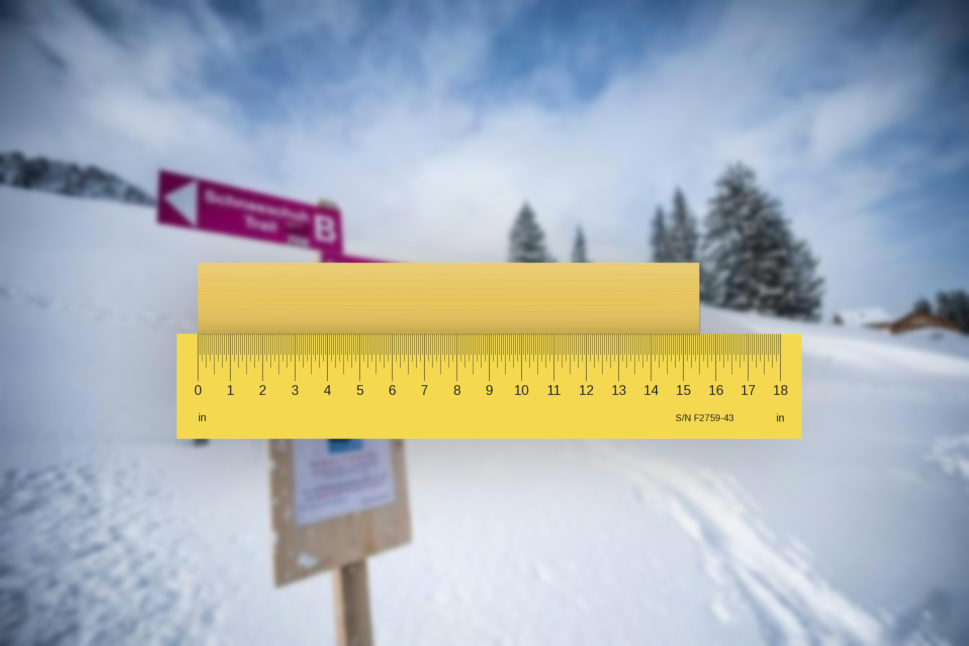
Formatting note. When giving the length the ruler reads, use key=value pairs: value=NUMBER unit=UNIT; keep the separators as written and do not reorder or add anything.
value=15.5 unit=in
